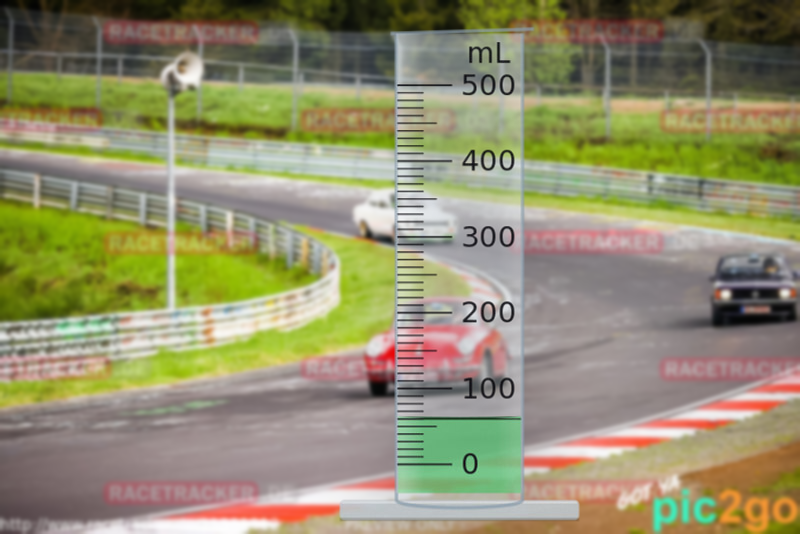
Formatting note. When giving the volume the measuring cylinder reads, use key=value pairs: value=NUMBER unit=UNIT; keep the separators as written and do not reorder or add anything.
value=60 unit=mL
